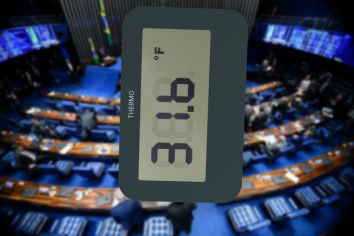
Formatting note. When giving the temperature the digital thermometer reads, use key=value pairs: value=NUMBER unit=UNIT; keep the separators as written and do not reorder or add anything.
value=31.6 unit=°F
